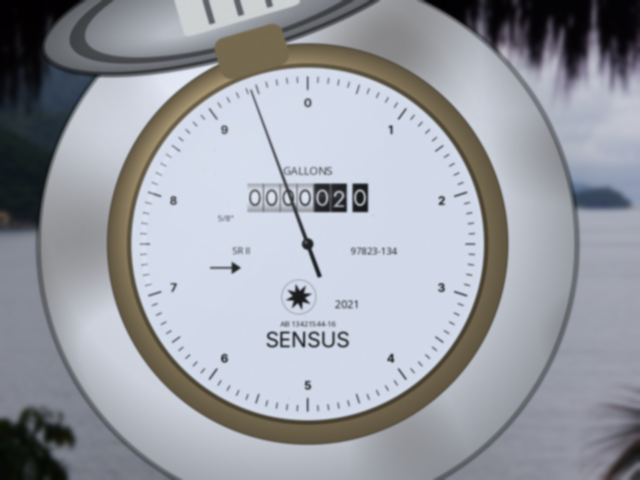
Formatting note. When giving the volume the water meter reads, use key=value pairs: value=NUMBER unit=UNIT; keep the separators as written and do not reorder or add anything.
value=19.4 unit=gal
